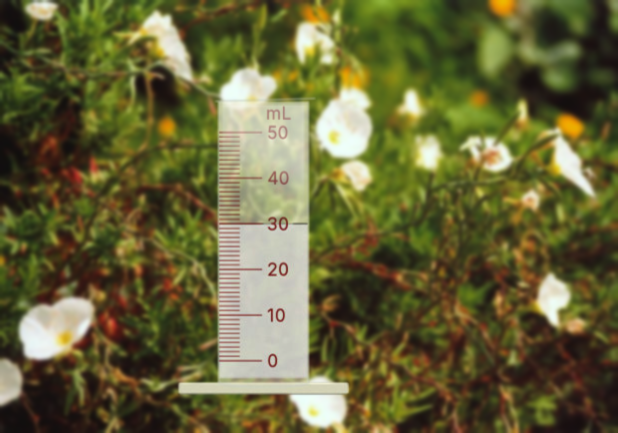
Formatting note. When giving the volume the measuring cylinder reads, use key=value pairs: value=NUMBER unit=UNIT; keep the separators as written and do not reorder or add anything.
value=30 unit=mL
